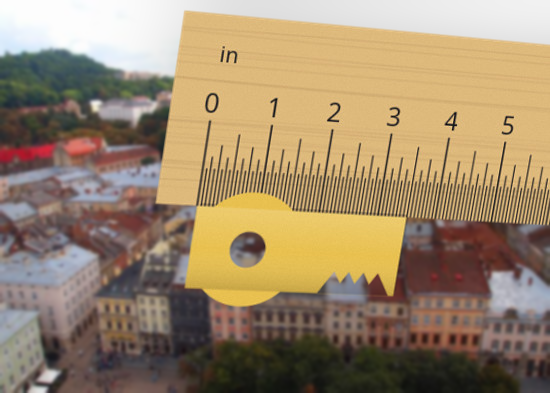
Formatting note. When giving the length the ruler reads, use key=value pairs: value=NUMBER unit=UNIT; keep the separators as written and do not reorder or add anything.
value=3.5 unit=in
